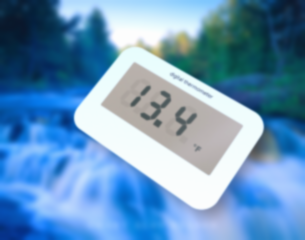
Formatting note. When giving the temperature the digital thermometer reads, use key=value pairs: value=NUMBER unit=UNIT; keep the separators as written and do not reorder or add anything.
value=13.4 unit=°F
